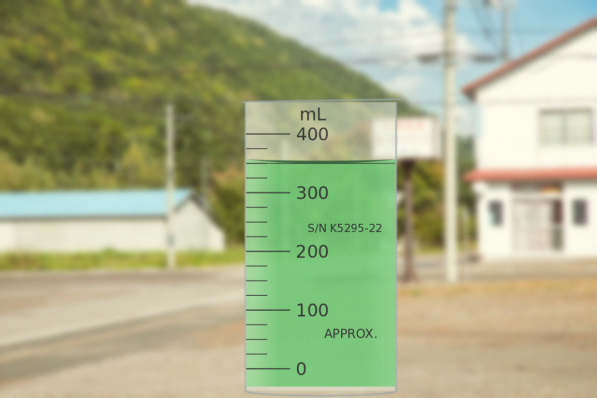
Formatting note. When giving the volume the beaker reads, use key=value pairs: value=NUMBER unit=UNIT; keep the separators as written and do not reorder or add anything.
value=350 unit=mL
